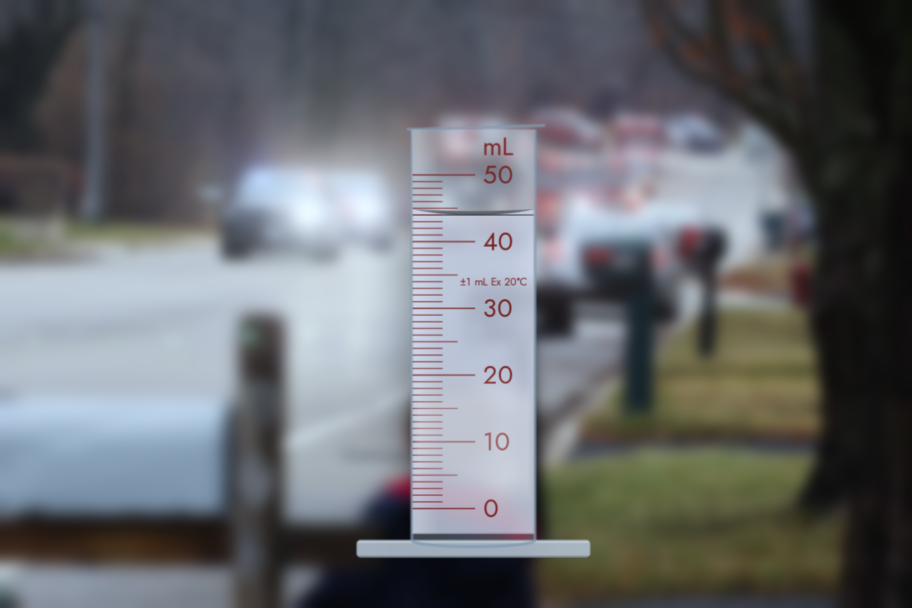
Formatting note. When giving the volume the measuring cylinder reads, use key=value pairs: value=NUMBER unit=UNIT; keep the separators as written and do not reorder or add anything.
value=44 unit=mL
